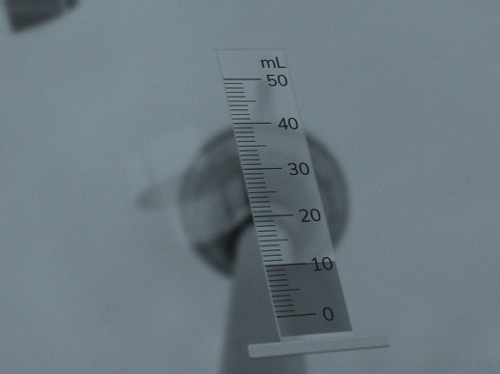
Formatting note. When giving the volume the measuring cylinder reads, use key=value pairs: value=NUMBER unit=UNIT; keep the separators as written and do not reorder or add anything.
value=10 unit=mL
